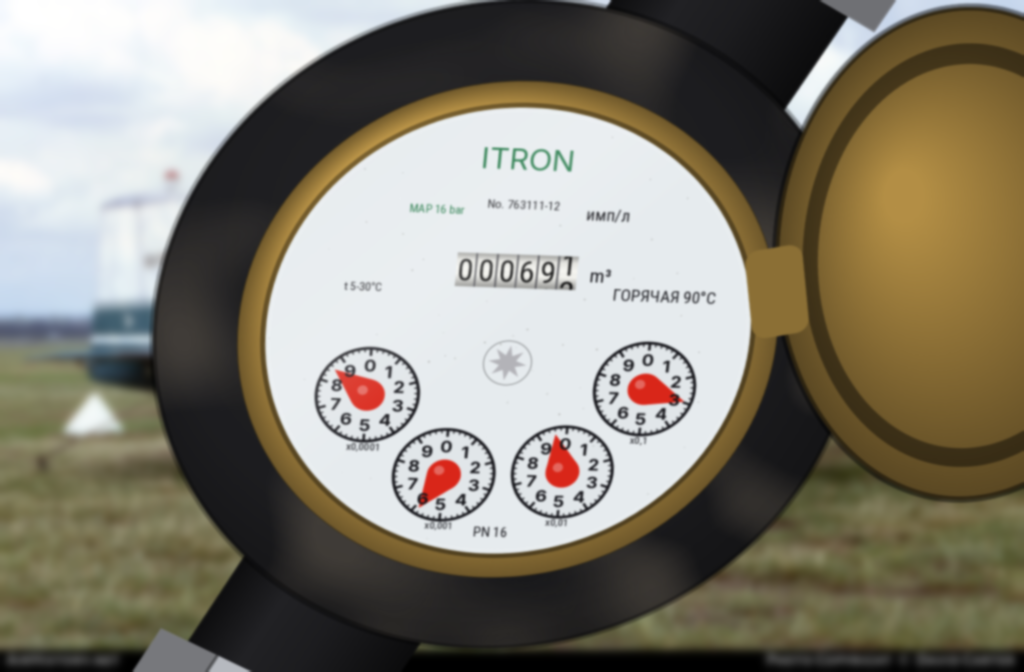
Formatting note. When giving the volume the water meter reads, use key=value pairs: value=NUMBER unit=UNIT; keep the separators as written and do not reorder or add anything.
value=691.2958 unit=m³
